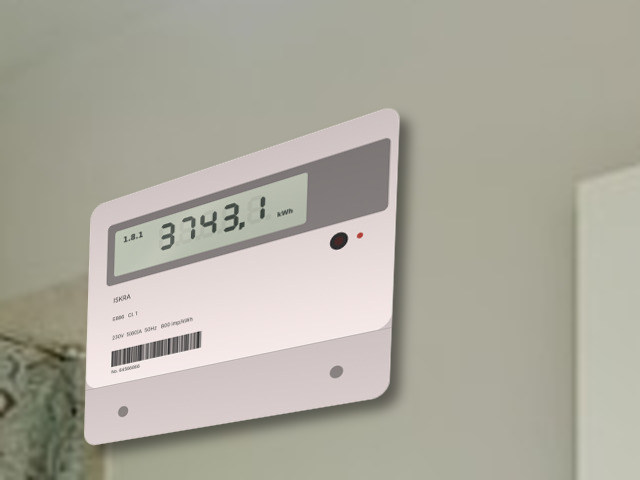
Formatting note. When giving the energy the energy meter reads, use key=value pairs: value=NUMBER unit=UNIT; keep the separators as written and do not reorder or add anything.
value=3743.1 unit=kWh
